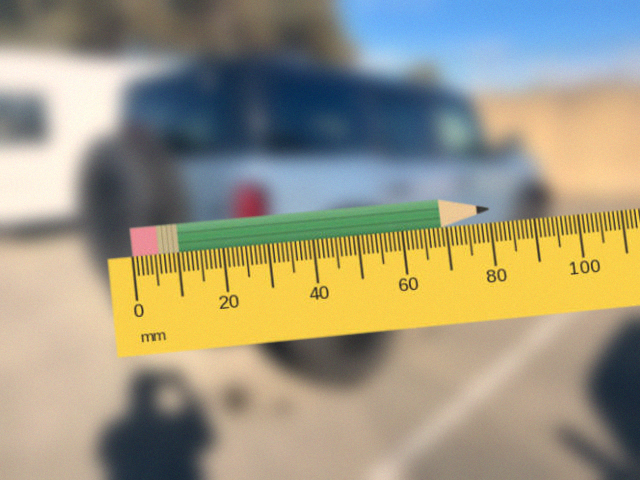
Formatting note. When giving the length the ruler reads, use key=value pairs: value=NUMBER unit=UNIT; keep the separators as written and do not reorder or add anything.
value=80 unit=mm
